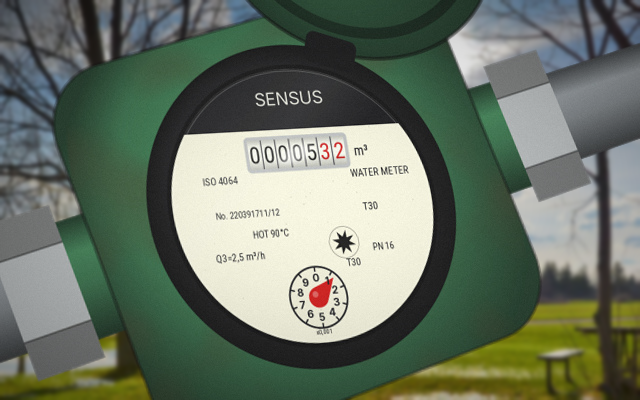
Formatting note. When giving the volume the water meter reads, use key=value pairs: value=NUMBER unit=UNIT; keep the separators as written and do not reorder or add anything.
value=5.321 unit=m³
